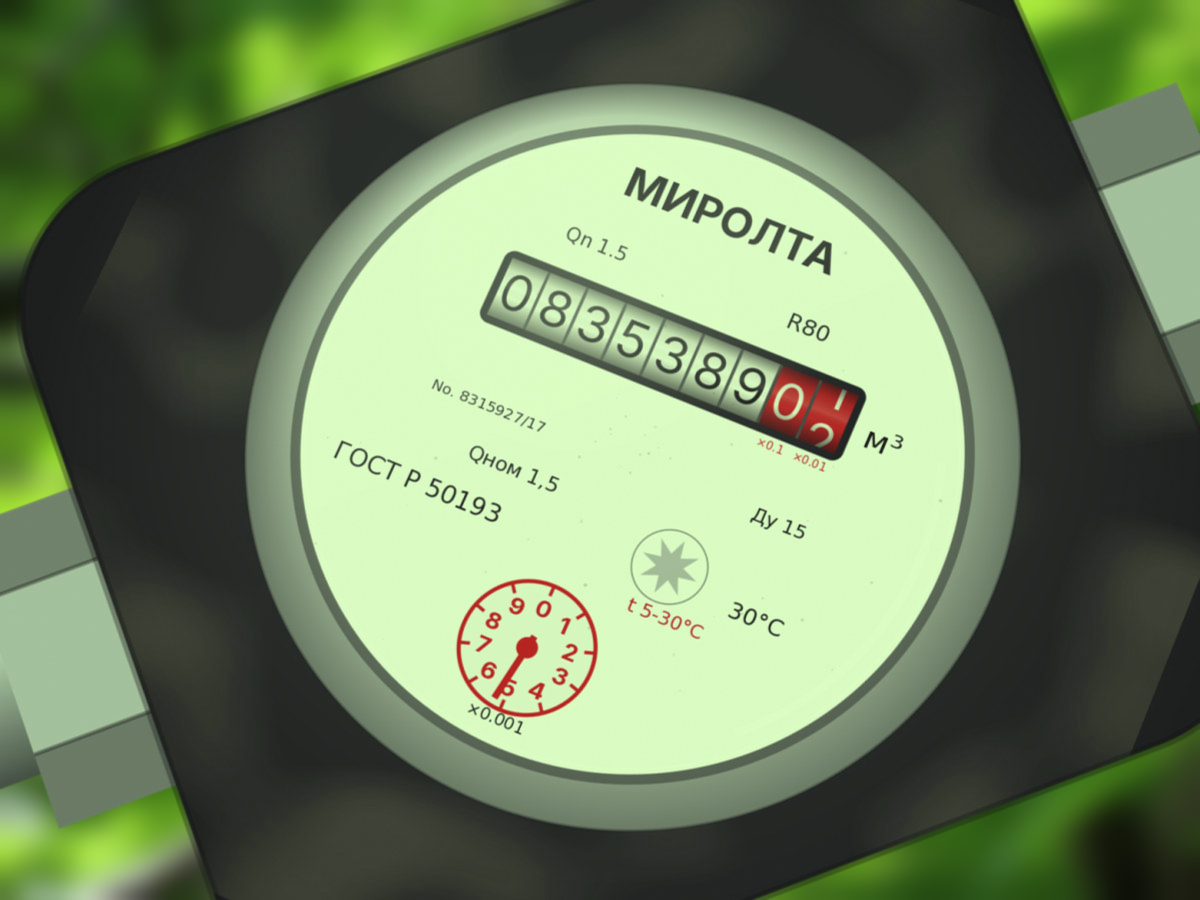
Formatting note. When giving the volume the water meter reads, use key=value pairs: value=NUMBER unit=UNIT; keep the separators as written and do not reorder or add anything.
value=835389.015 unit=m³
